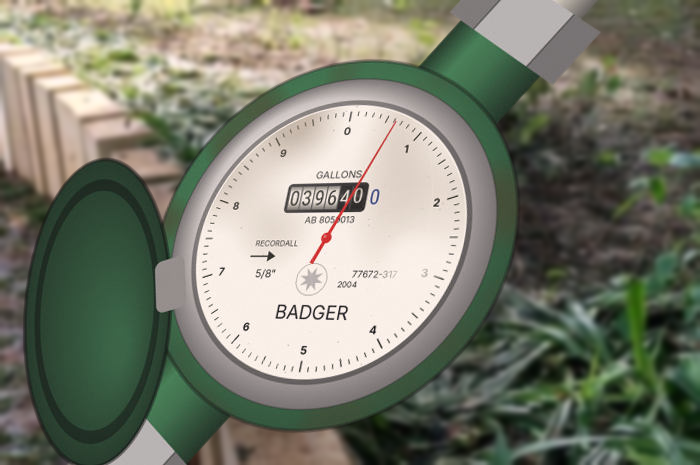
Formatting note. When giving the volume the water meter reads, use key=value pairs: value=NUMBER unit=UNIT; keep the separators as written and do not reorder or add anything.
value=396400.6 unit=gal
